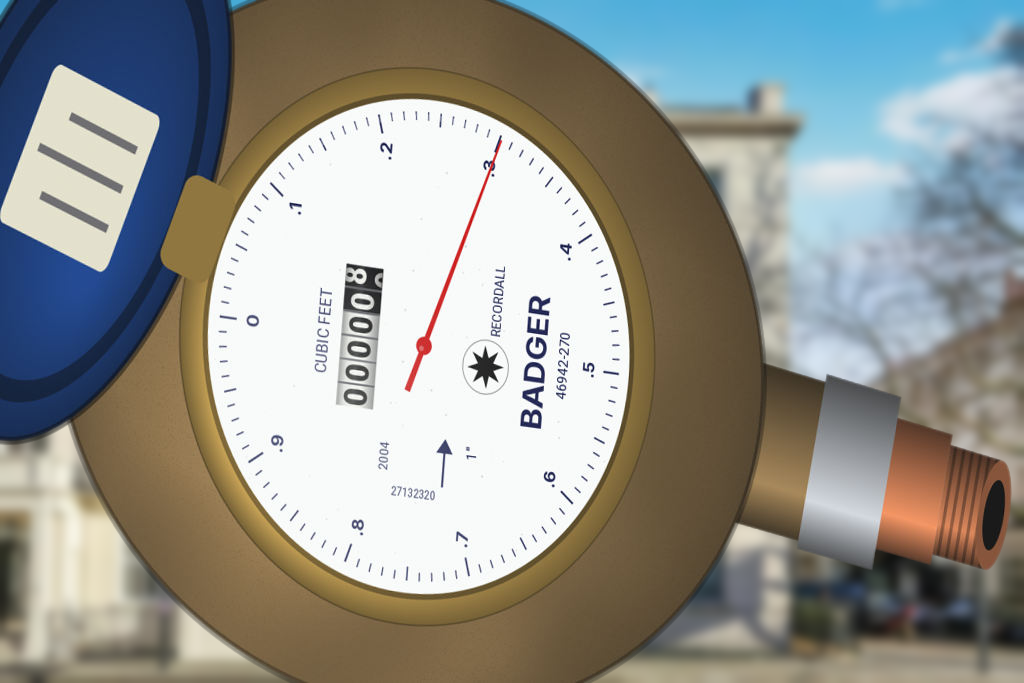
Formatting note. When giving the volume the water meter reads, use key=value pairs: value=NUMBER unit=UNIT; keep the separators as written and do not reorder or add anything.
value=8.30 unit=ft³
